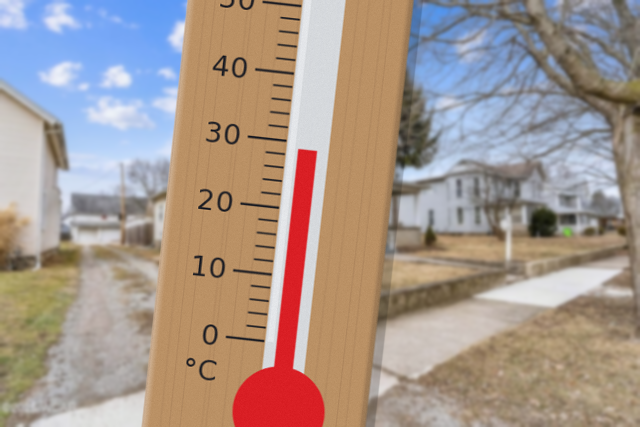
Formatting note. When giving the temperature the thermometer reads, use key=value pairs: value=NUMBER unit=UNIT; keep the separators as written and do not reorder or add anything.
value=29 unit=°C
